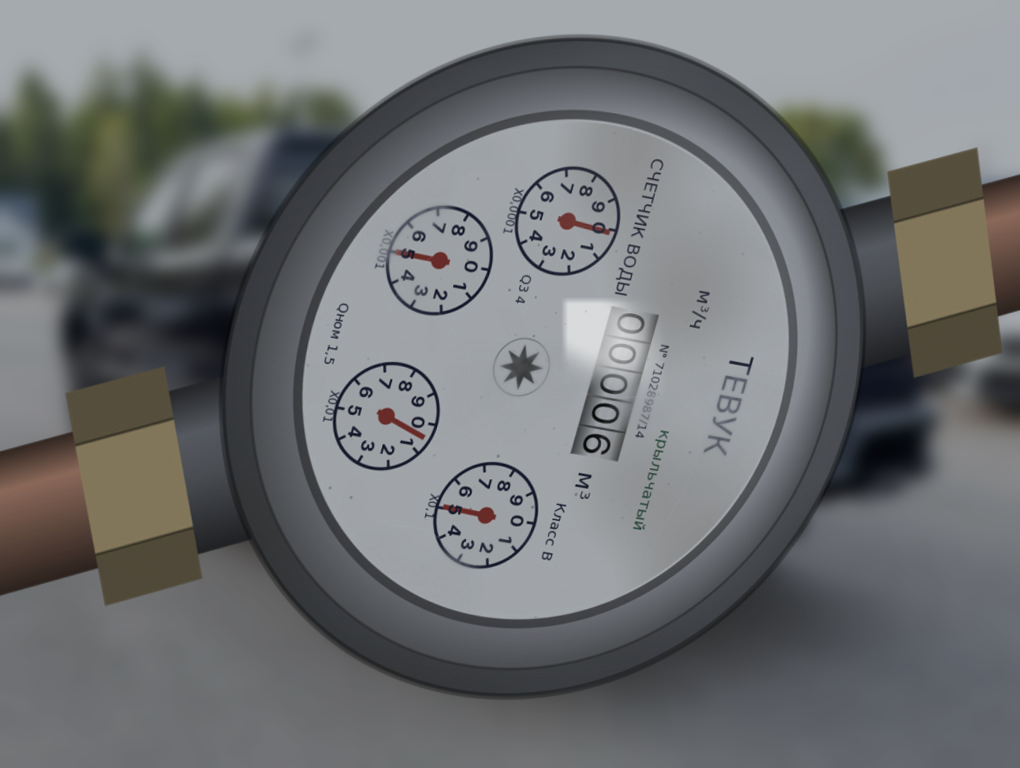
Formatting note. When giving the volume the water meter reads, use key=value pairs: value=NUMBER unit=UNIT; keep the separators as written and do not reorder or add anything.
value=6.5050 unit=m³
